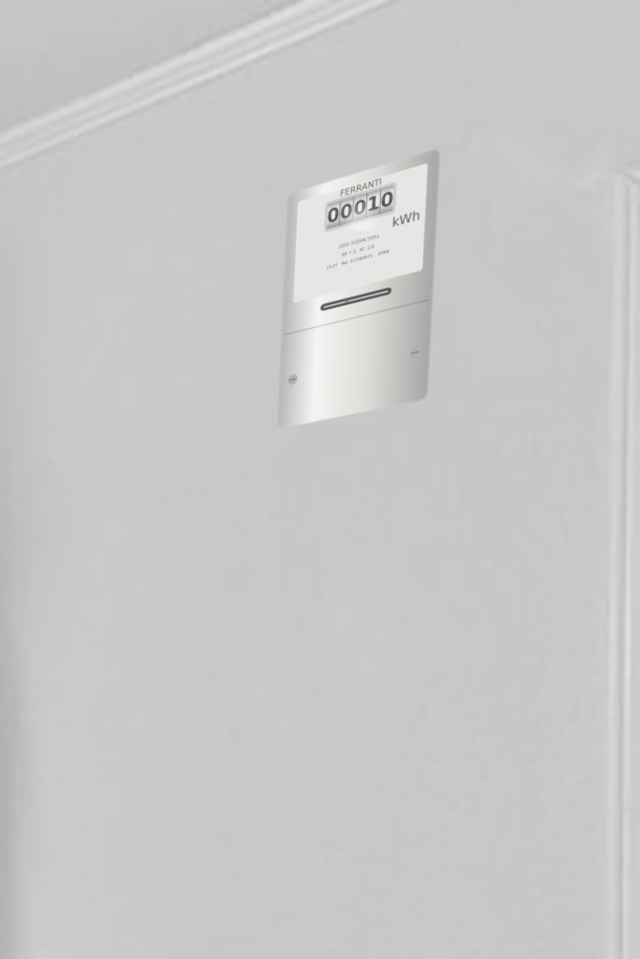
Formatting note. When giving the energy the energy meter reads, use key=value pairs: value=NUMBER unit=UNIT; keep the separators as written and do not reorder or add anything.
value=10 unit=kWh
